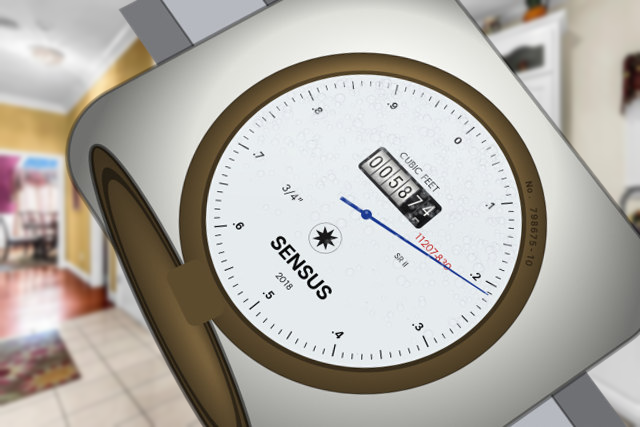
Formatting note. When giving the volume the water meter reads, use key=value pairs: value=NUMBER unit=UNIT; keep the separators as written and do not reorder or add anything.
value=5874.21 unit=ft³
